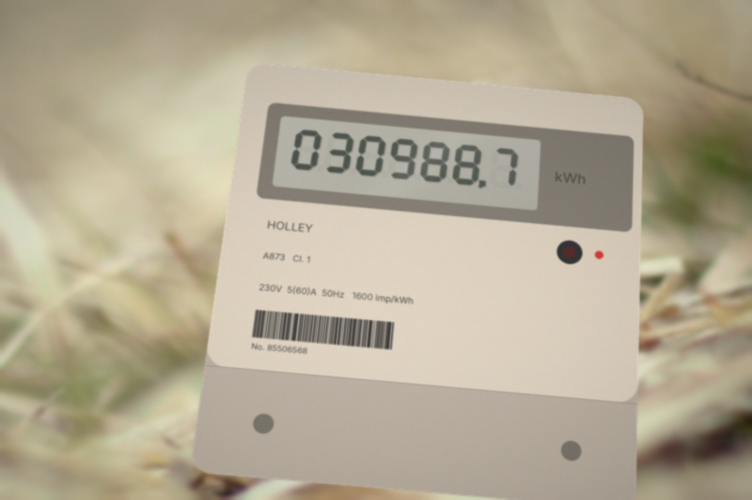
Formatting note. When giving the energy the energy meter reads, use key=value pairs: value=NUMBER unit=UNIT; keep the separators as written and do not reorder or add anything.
value=30988.7 unit=kWh
